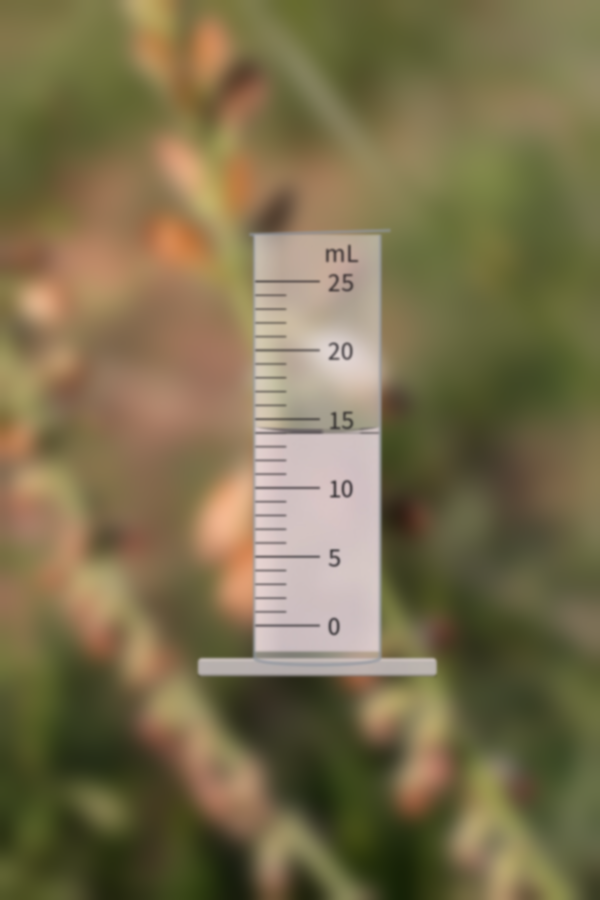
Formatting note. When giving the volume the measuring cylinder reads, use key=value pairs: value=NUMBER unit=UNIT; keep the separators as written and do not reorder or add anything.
value=14 unit=mL
